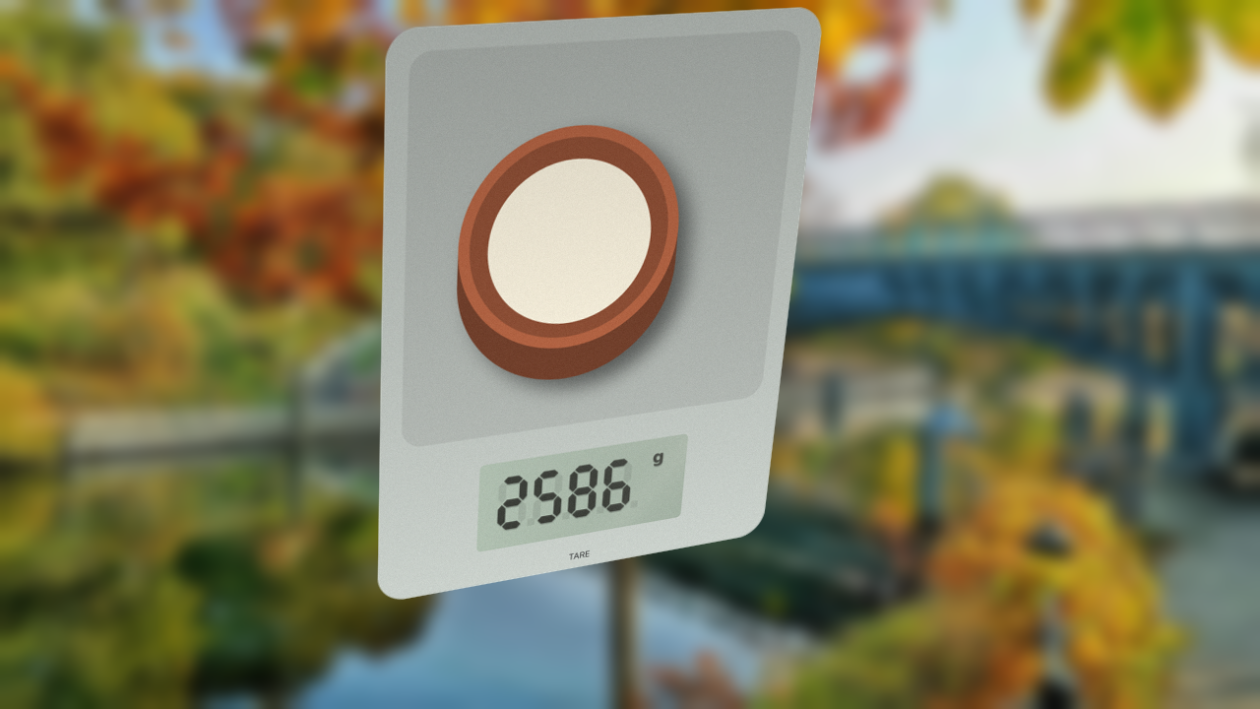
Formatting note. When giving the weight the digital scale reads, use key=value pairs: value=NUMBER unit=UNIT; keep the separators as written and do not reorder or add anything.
value=2586 unit=g
